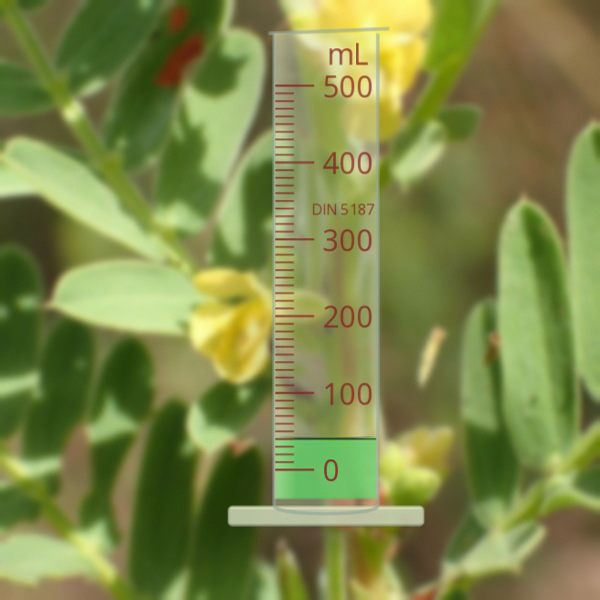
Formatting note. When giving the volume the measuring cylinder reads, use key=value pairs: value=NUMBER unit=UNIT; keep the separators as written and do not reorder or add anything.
value=40 unit=mL
